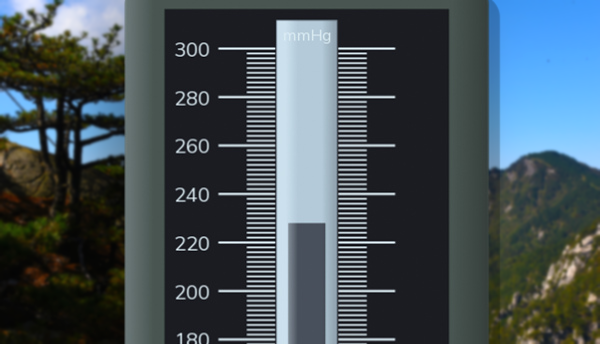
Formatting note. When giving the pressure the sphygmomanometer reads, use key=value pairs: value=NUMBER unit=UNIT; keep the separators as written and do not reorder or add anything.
value=228 unit=mmHg
